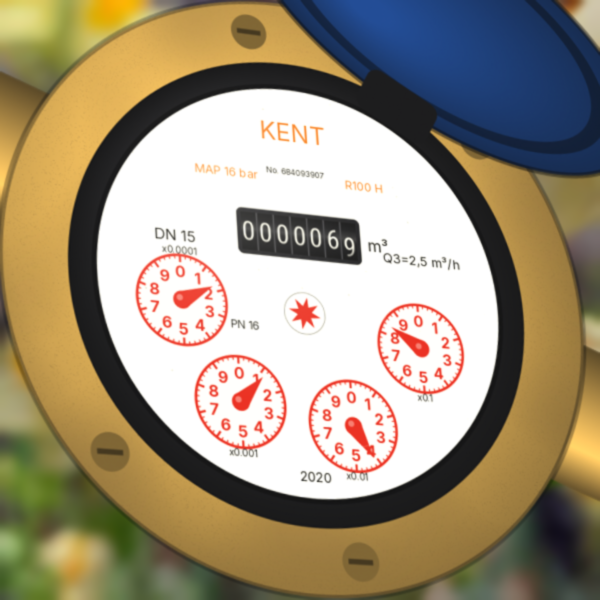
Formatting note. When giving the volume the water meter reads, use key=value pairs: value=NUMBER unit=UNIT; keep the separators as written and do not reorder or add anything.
value=68.8411 unit=m³
